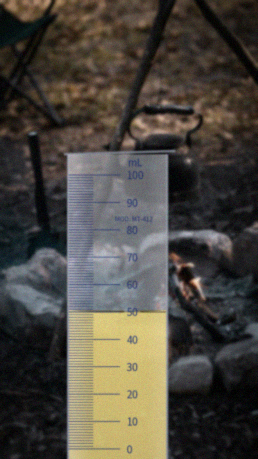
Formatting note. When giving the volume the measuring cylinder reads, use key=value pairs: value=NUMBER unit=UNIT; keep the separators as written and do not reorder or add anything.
value=50 unit=mL
